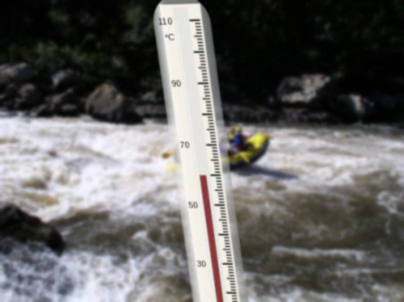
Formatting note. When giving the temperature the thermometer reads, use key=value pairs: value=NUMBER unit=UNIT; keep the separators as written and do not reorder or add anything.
value=60 unit=°C
